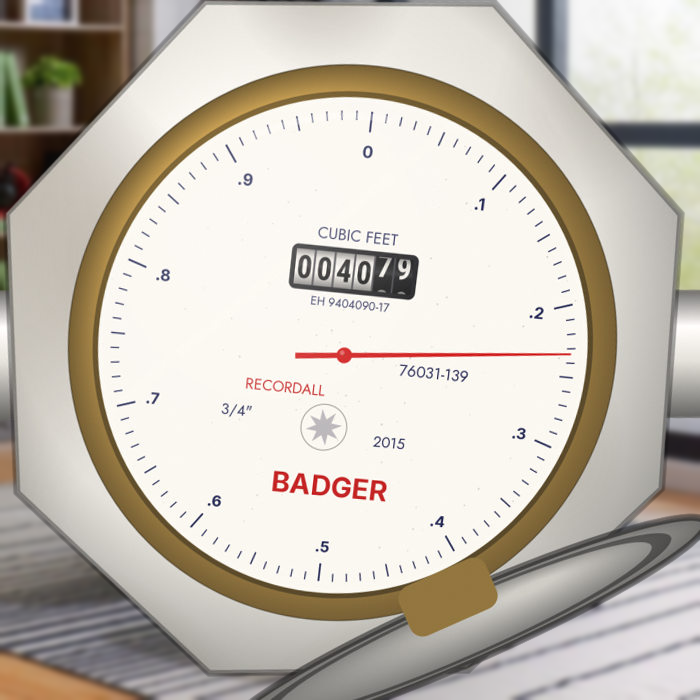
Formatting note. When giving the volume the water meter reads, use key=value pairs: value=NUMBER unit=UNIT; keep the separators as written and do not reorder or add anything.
value=4079.23 unit=ft³
